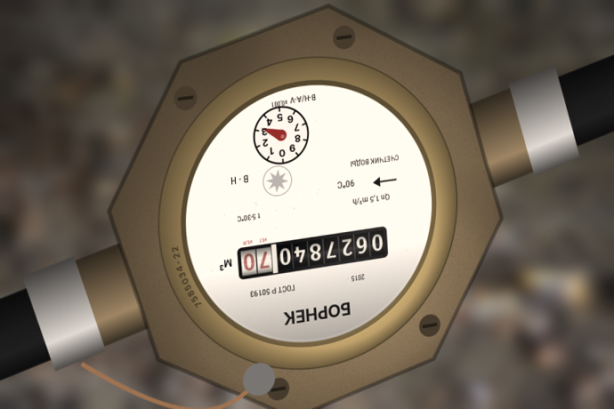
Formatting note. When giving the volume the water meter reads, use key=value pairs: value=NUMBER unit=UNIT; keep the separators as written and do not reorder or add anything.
value=627840.703 unit=m³
